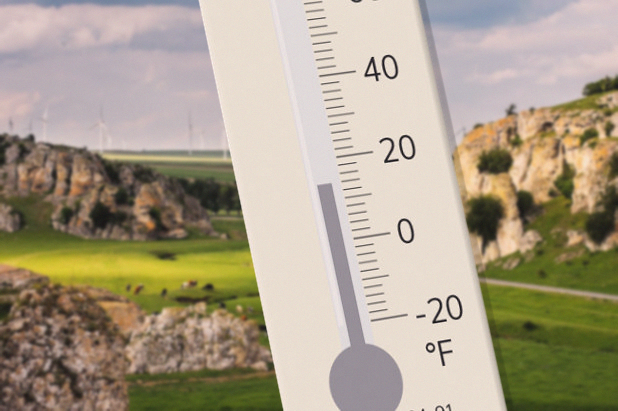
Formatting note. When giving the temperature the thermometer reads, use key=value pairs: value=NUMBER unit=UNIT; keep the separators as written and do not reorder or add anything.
value=14 unit=°F
